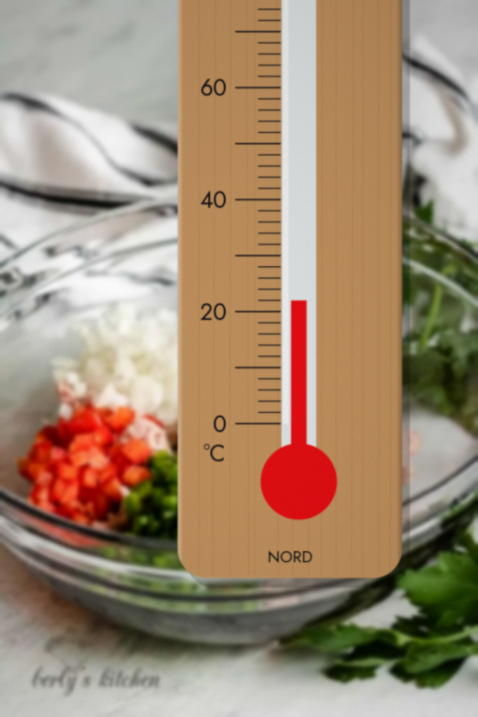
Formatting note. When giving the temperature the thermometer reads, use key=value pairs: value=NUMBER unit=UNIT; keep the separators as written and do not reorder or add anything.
value=22 unit=°C
